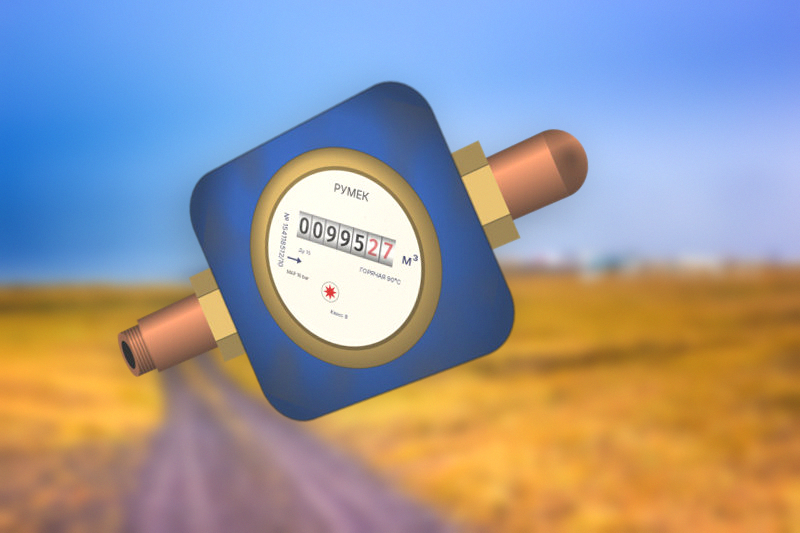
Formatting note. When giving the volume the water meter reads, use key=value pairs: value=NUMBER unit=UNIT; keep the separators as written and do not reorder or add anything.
value=995.27 unit=m³
